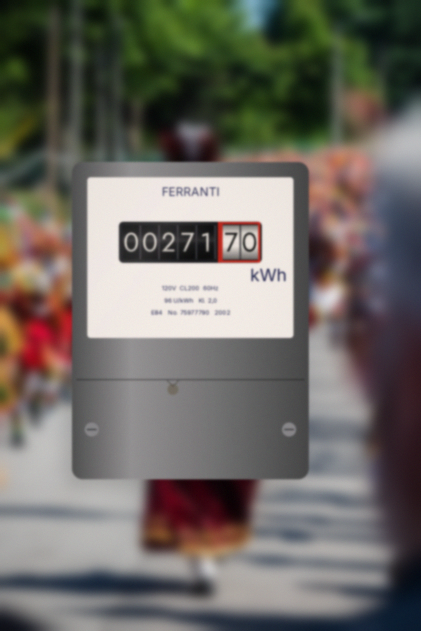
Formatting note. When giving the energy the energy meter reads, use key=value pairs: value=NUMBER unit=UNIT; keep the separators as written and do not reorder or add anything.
value=271.70 unit=kWh
